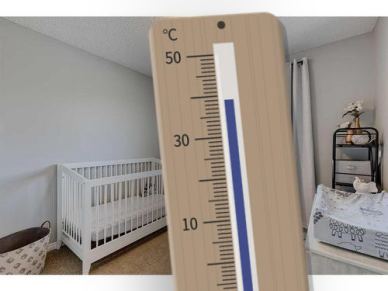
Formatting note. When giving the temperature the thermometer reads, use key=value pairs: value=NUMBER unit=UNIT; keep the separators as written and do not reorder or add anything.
value=39 unit=°C
